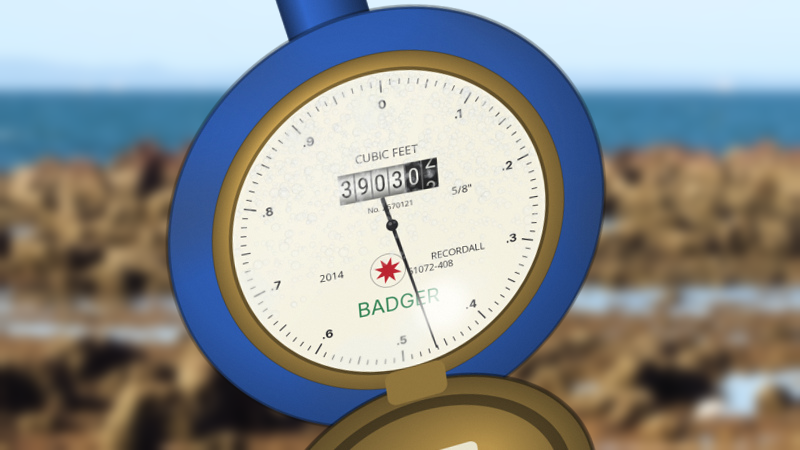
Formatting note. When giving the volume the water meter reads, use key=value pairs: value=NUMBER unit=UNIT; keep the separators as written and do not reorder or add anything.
value=390302.46 unit=ft³
